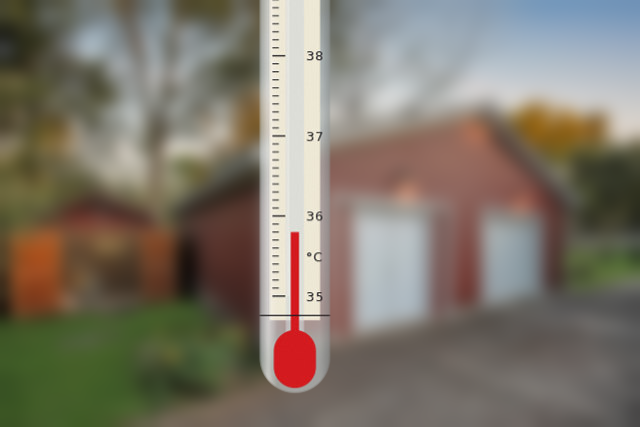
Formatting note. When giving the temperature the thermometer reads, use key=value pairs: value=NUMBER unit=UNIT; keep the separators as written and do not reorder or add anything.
value=35.8 unit=°C
